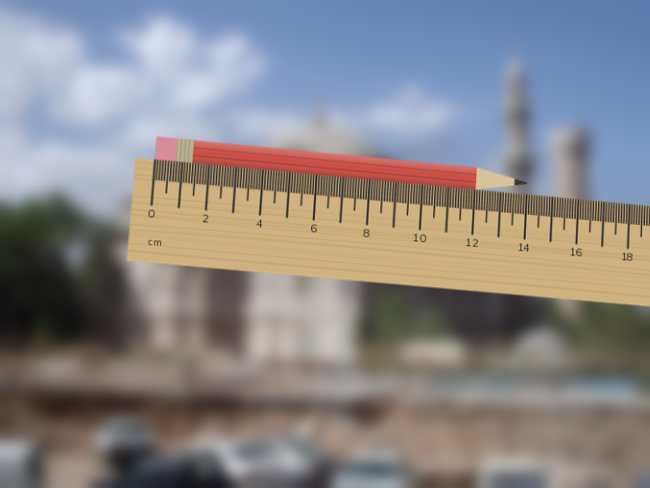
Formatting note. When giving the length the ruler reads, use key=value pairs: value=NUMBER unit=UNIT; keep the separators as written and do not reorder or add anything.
value=14 unit=cm
